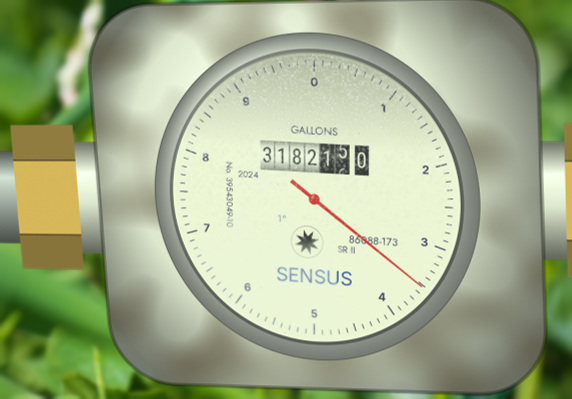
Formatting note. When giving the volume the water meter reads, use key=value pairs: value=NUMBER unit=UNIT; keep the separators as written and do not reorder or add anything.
value=3182153.5 unit=gal
